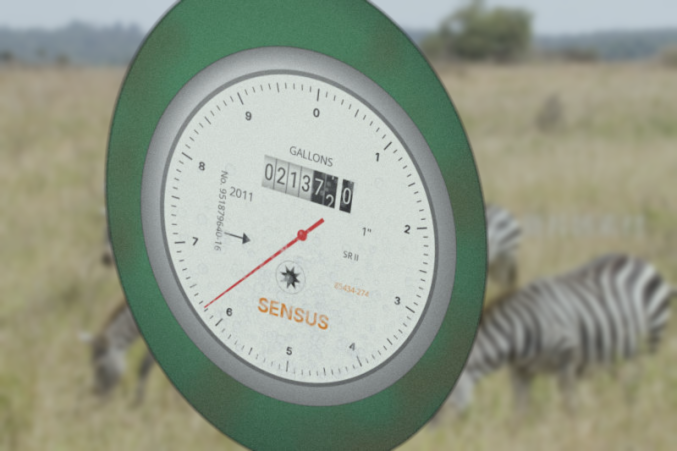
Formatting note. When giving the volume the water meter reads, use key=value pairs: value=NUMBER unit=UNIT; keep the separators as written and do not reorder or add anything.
value=213716.2 unit=gal
